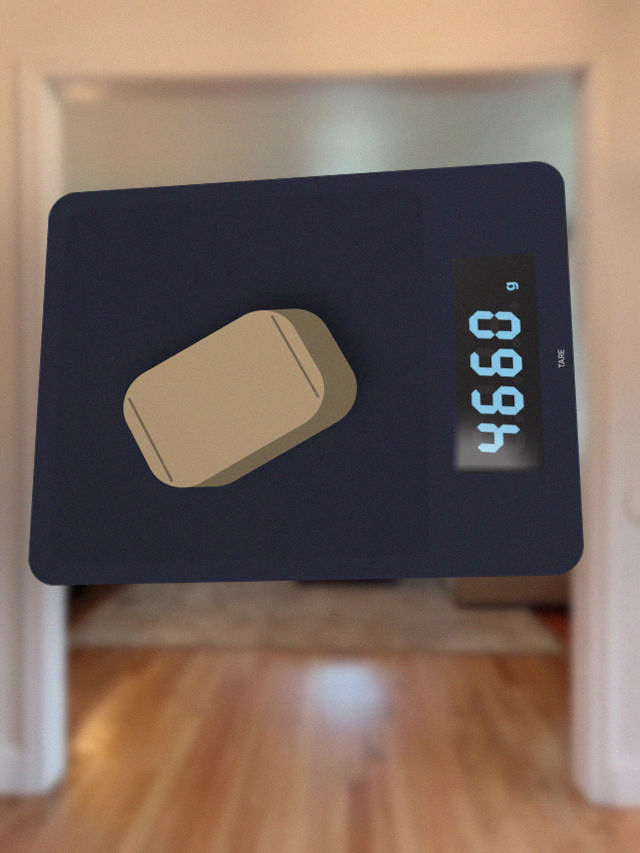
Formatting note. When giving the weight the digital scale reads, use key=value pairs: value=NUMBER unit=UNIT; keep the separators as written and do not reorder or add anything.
value=4660 unit=g
